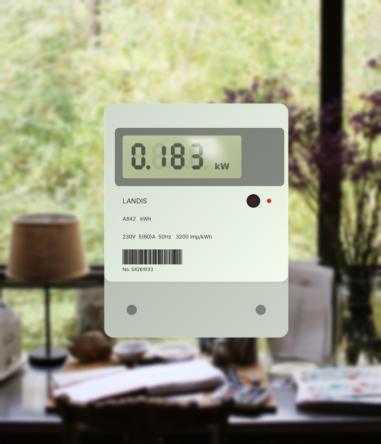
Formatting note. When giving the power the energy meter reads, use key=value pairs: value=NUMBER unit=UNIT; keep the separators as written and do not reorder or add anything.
value=0.183 unit=kW
